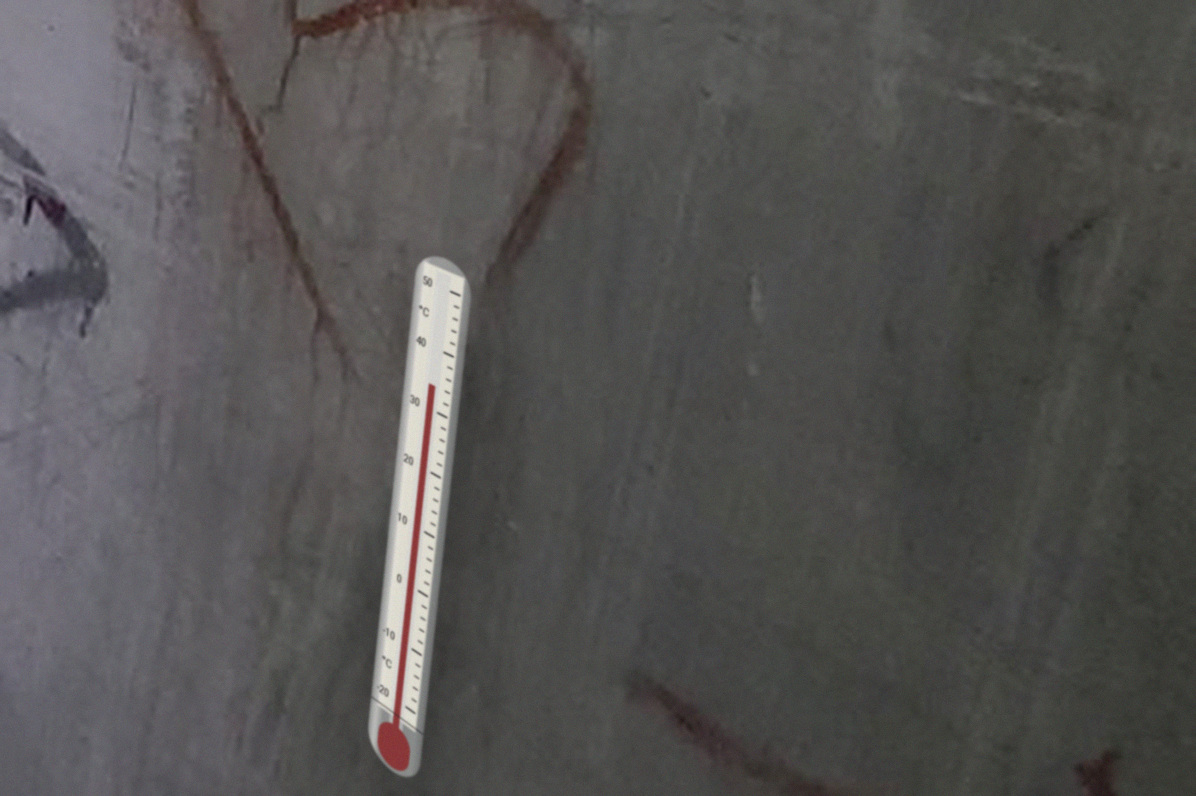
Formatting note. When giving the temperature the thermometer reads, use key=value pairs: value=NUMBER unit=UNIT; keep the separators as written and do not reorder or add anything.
value=34 unit=°C
